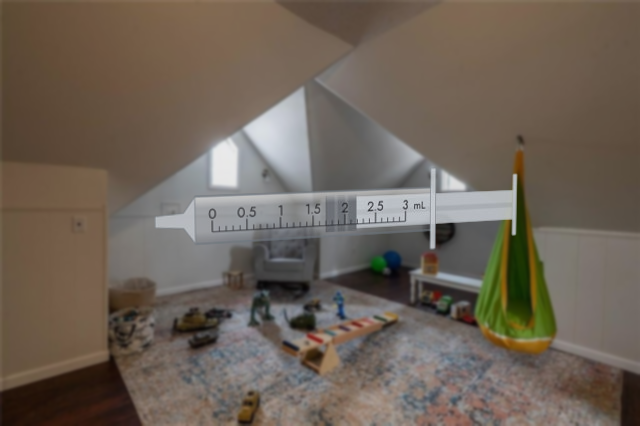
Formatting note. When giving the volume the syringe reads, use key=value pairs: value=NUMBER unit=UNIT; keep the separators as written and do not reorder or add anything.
value=1.7 unit=mL
